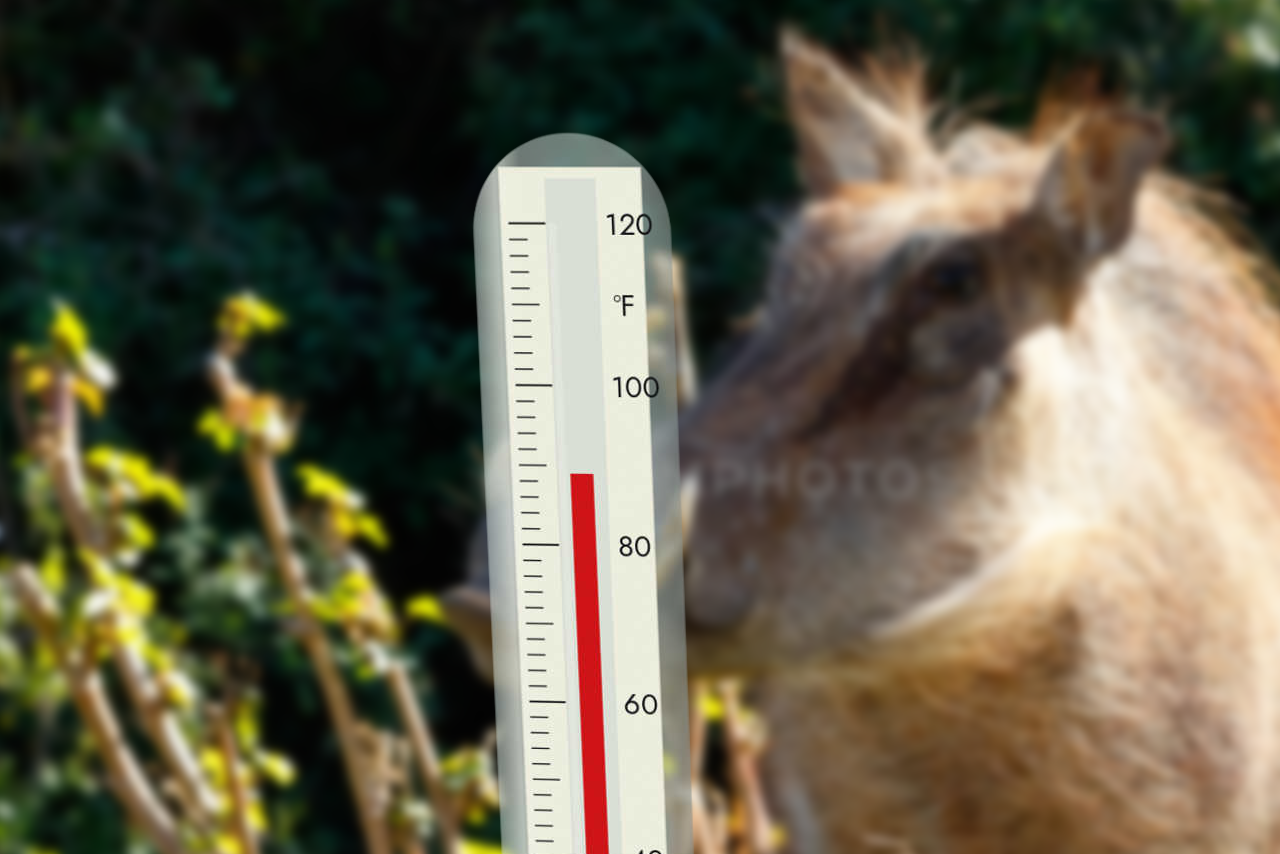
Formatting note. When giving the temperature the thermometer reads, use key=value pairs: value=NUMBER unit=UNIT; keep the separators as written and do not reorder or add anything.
value=89 unit=°F
